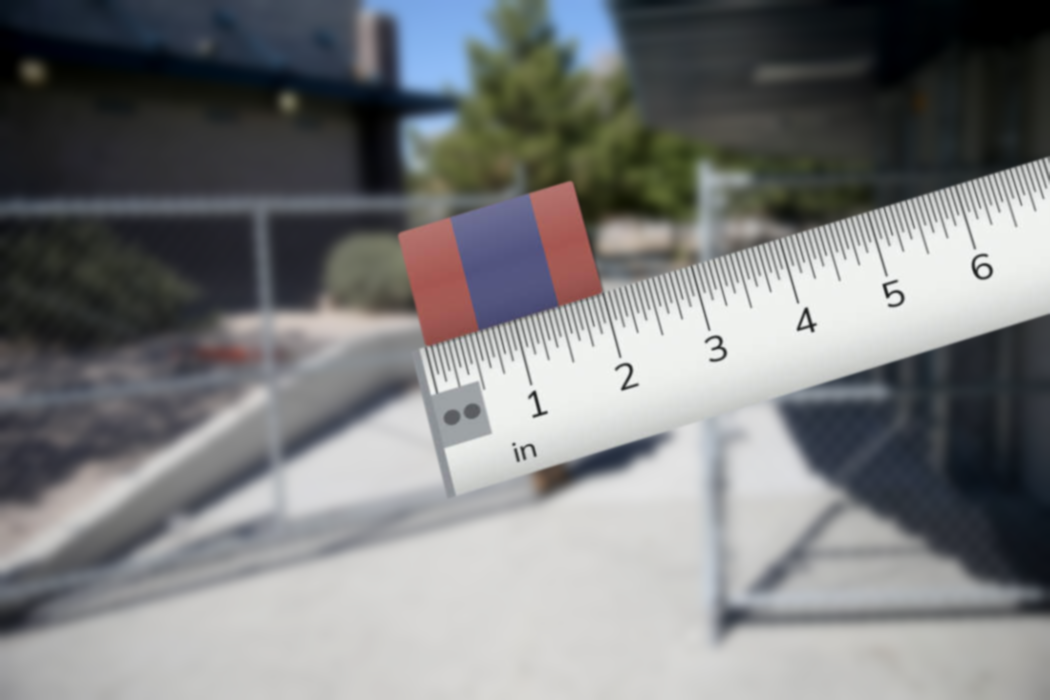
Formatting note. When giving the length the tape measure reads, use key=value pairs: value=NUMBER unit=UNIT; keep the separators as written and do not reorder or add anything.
value=2 unit=in
